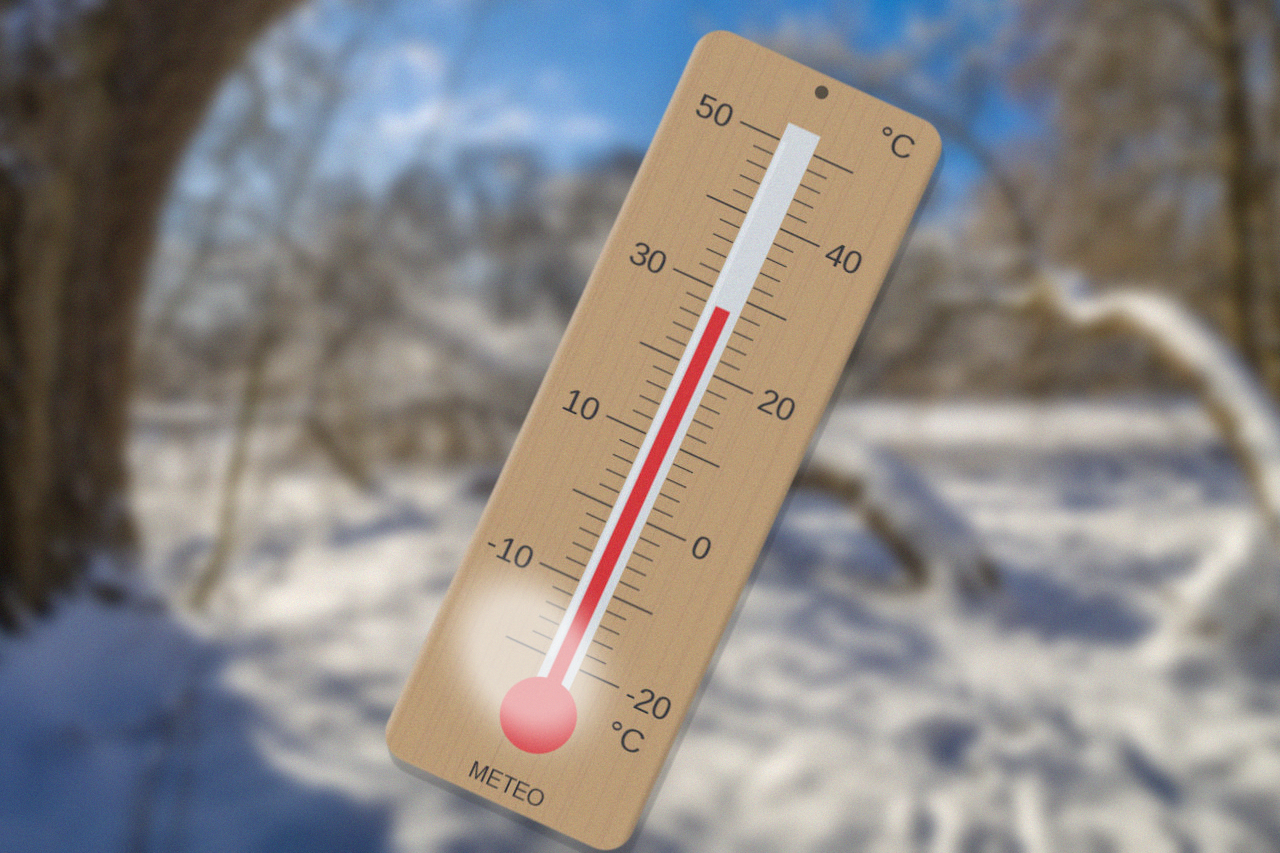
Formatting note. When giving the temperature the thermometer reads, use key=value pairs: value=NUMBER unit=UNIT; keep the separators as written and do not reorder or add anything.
value=28 unit=°C
